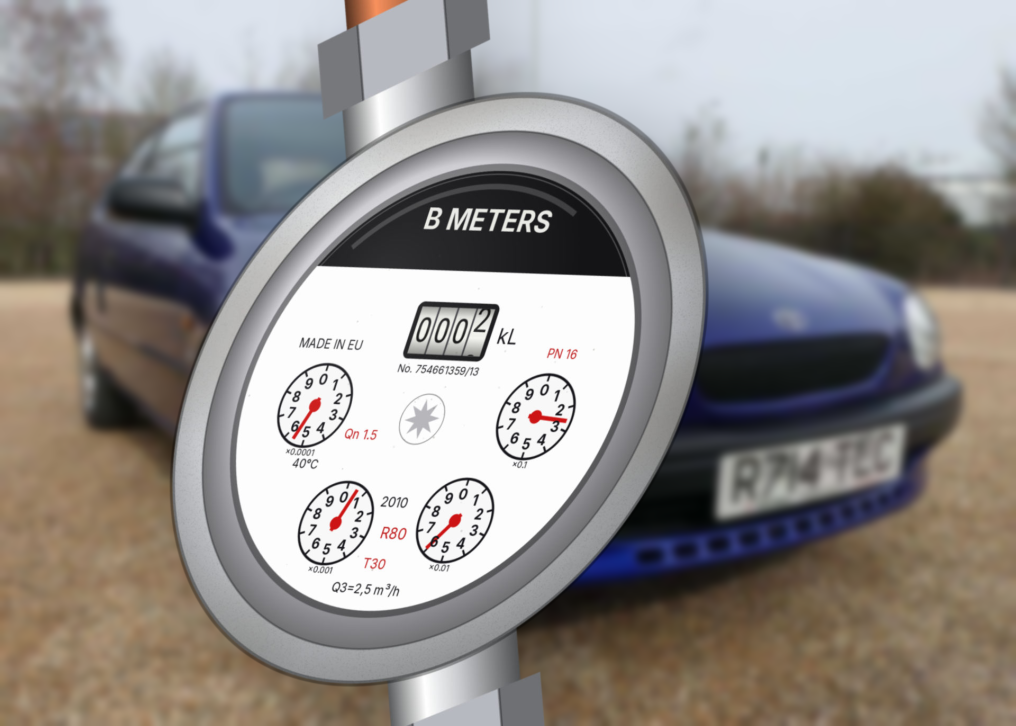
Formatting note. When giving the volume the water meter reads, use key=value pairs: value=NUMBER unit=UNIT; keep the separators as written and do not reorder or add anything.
value=2.2605 unit=kL
